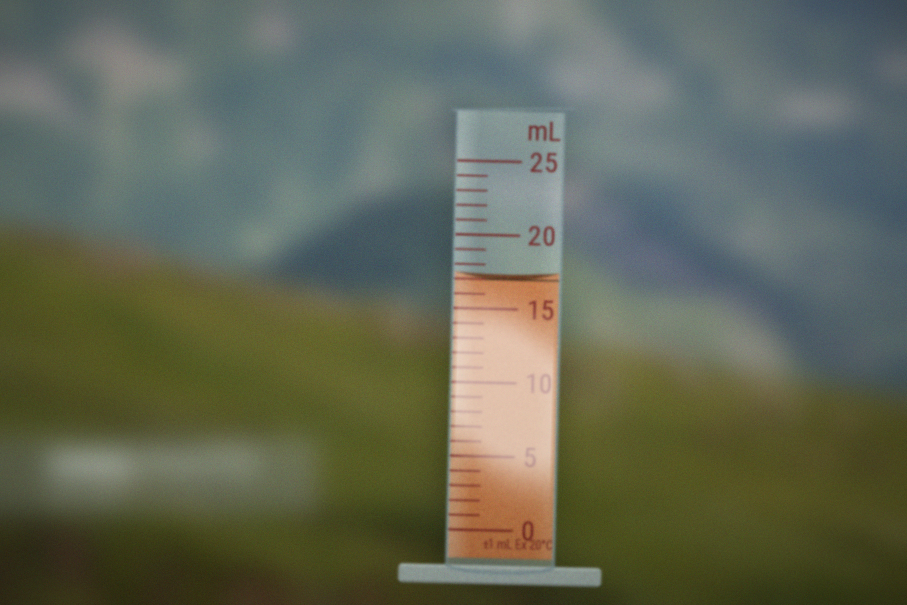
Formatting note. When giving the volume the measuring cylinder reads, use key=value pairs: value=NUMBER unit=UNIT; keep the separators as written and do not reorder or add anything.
value=17 unit=mL
